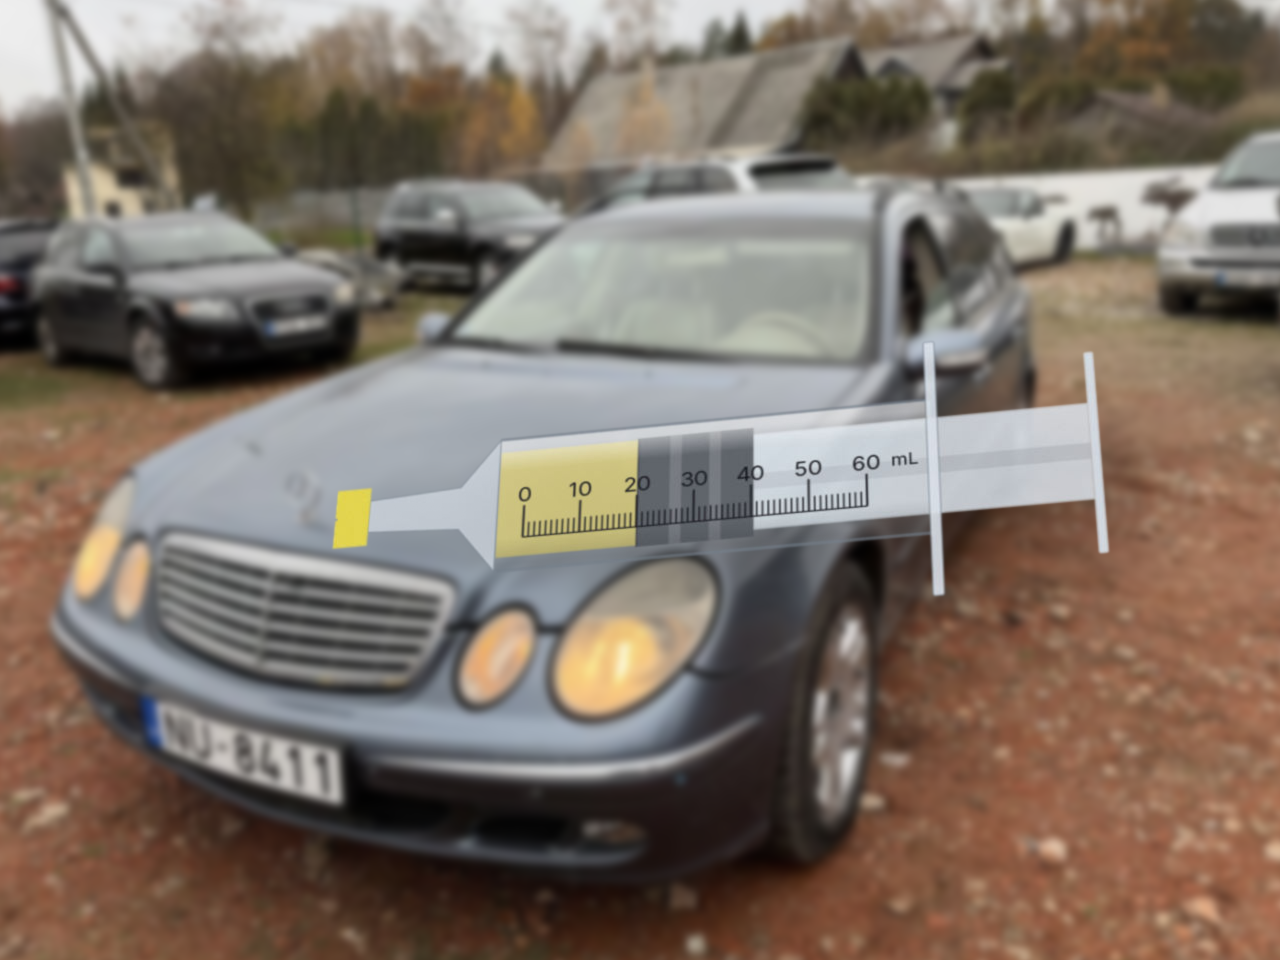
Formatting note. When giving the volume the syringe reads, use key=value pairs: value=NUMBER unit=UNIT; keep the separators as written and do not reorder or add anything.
value=20 unit=mL
